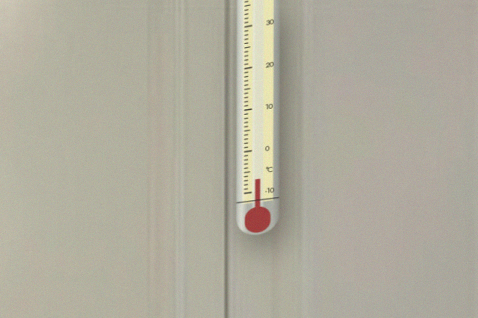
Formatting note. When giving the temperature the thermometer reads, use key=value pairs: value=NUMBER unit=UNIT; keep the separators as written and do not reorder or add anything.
value=-7 unit=°C
